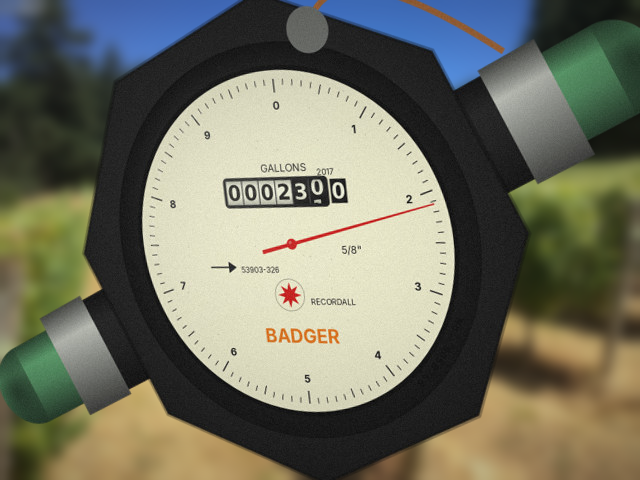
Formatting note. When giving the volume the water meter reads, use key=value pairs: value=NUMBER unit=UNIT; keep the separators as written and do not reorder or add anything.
value=2302.1 unit=gal
